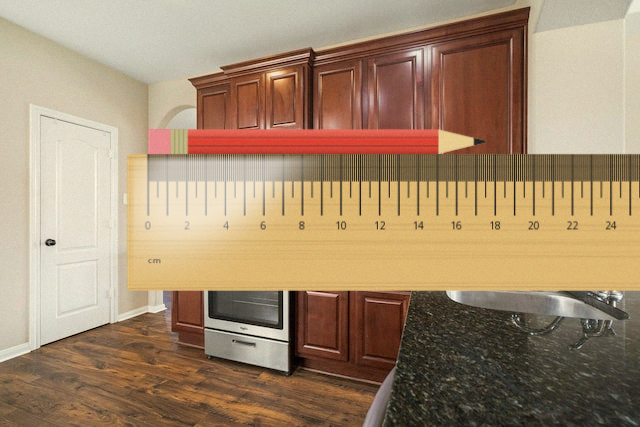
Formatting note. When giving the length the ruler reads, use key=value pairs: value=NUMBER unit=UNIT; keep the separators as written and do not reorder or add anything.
value=17.5 unit=cm
